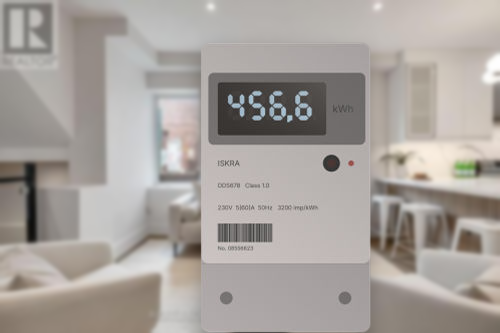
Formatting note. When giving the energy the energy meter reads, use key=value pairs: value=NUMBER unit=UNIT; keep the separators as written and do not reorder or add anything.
value=456.6 unit=kWh
